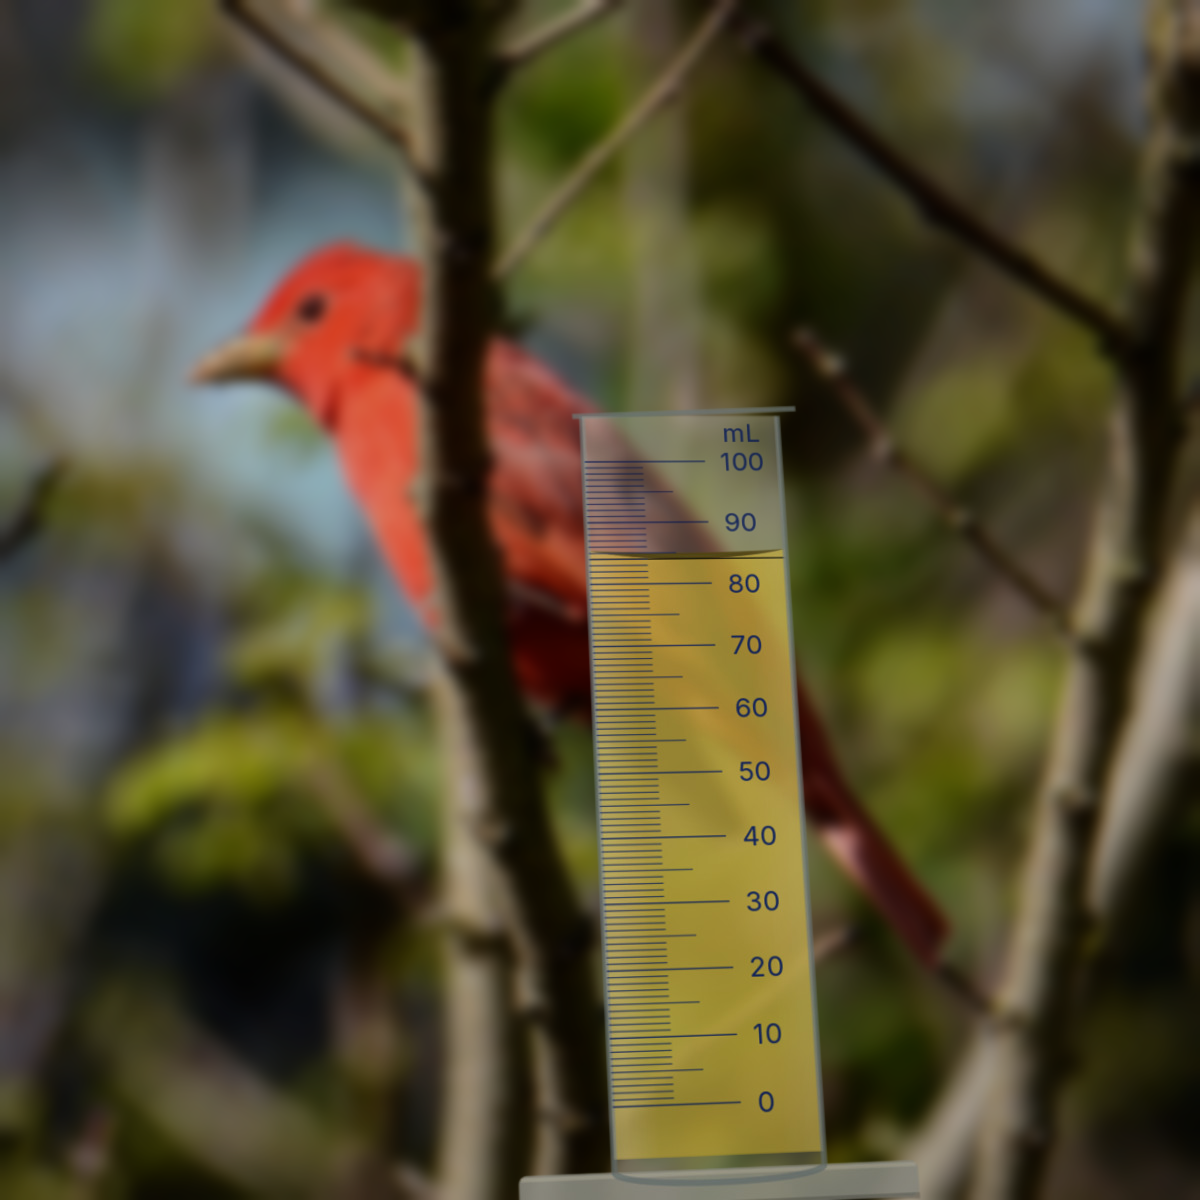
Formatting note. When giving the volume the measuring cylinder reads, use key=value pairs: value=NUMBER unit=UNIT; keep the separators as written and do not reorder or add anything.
value=84 unit=mL
